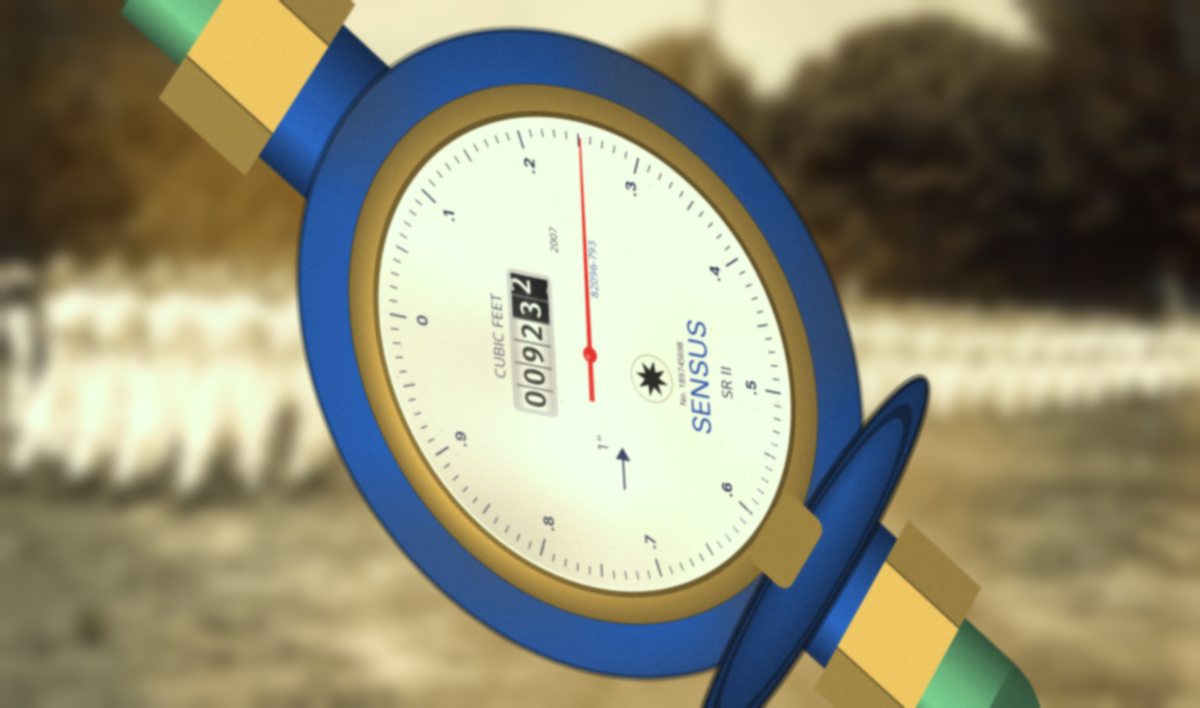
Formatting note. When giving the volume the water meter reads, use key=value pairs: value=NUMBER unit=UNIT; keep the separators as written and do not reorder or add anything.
value=9232.25 unit=ft³
